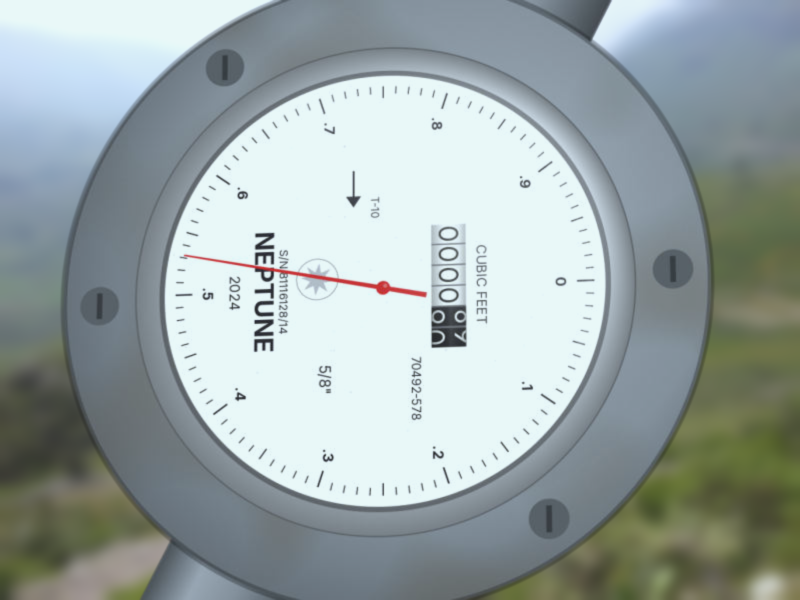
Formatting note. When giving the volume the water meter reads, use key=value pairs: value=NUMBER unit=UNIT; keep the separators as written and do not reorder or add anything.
value=89.53 unit=ft³
